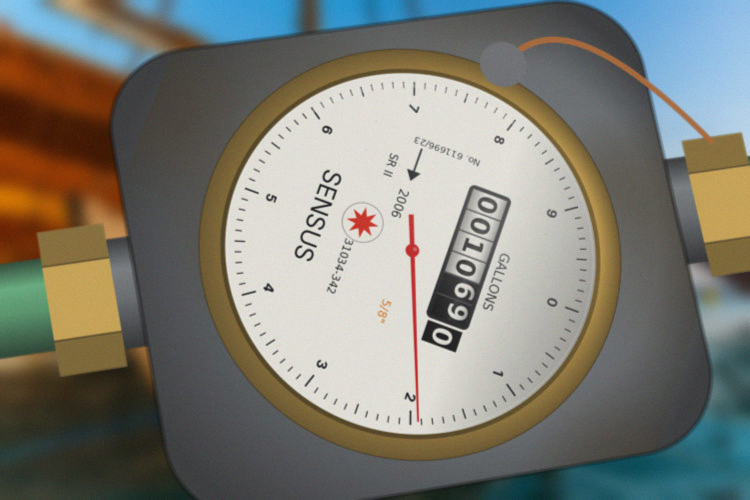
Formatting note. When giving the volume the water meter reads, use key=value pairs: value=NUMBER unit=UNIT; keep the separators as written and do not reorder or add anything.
value=10691.9 unit=gal
